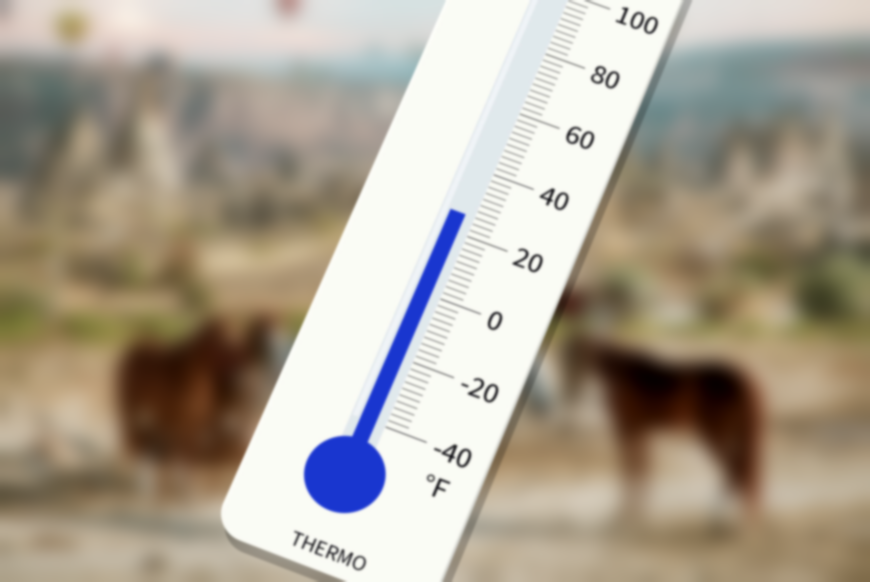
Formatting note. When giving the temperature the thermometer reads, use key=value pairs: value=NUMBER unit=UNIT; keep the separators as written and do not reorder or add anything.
value=26 unit=°F
